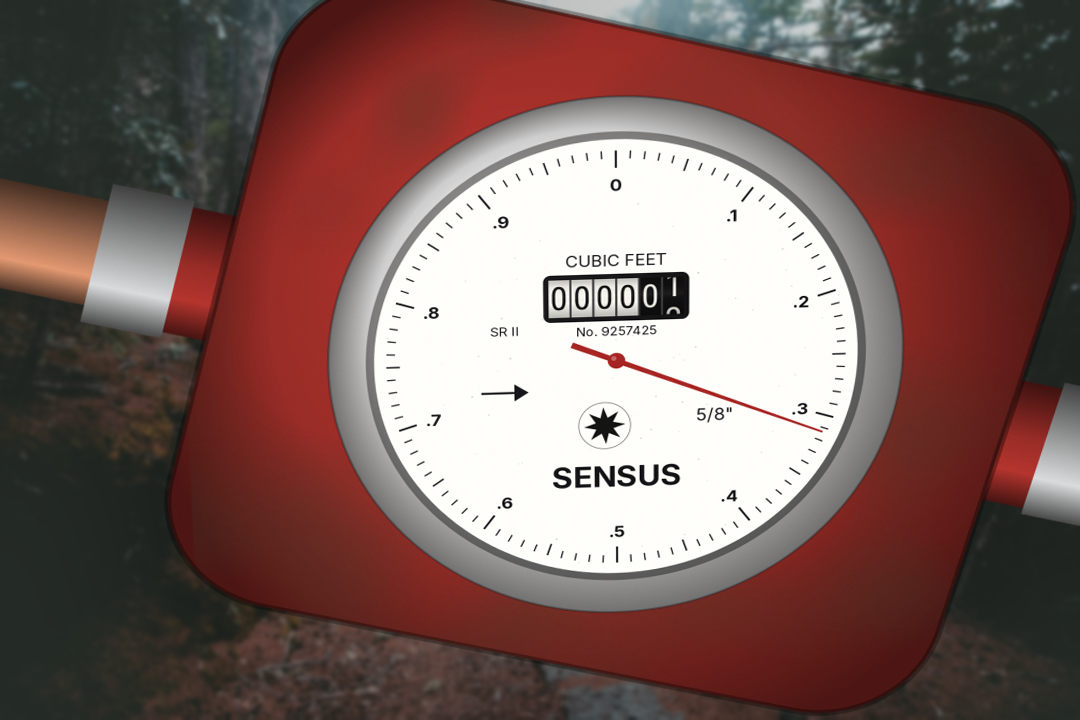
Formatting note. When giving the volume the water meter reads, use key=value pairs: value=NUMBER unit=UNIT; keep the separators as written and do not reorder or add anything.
value=1.31 unit=ft³
